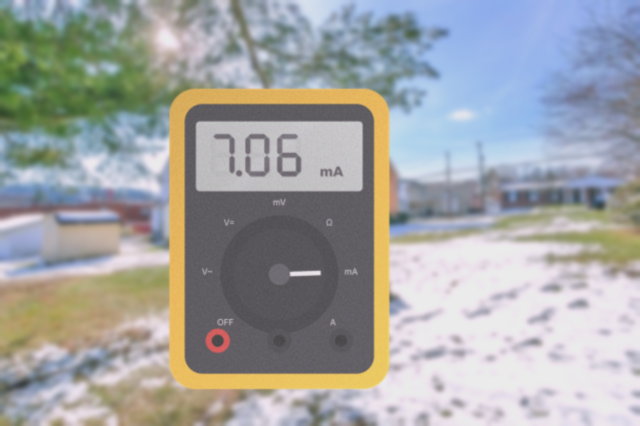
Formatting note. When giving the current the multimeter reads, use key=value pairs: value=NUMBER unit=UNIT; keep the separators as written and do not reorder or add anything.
value=7.06 unit=mA
